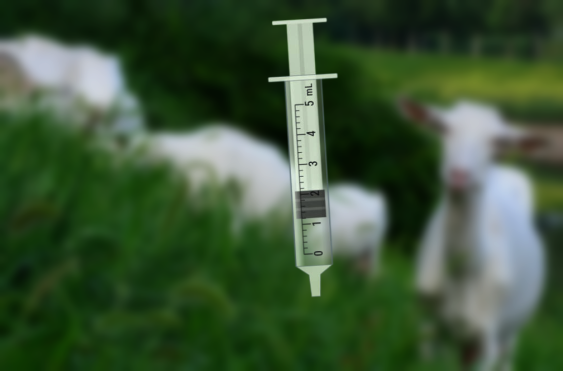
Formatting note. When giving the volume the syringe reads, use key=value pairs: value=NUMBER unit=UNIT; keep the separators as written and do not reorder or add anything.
value=1.2 unit=mL
